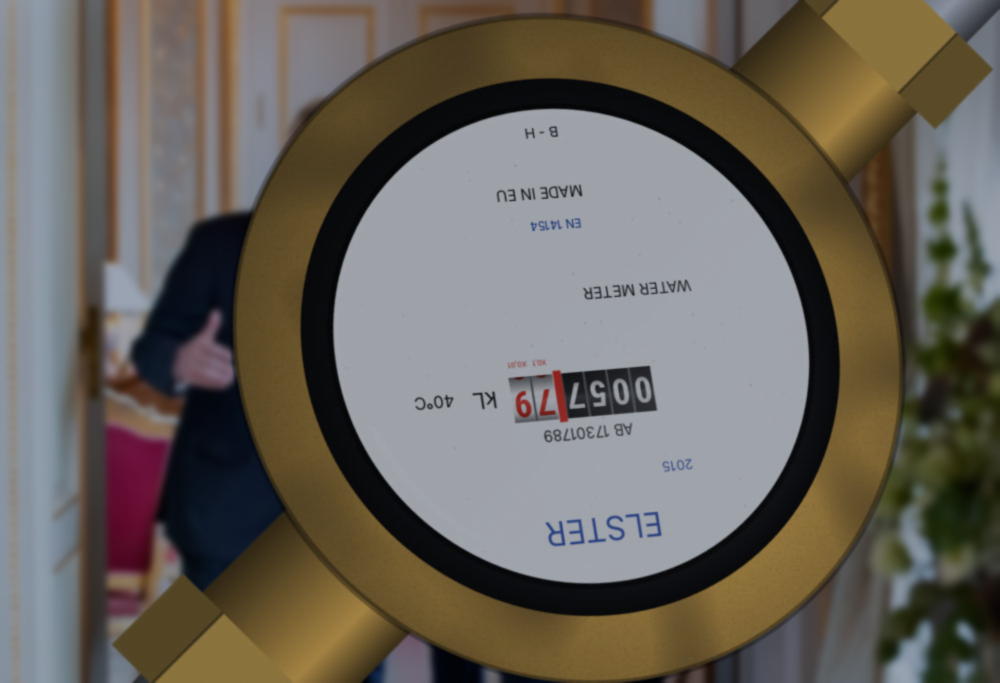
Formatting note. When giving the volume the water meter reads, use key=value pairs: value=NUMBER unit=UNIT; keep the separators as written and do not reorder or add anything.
value=57.79 unit=kL
